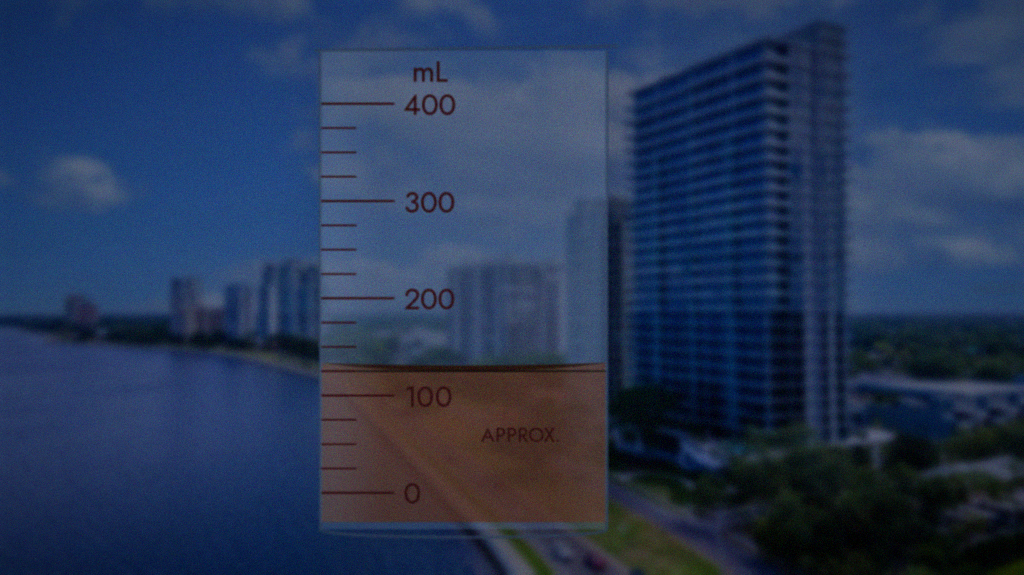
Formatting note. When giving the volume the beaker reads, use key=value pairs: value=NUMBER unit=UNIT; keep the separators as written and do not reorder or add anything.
value=125 unit=mL
